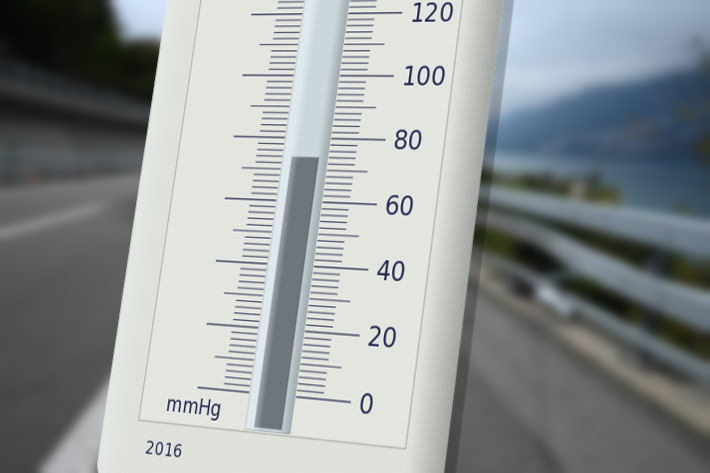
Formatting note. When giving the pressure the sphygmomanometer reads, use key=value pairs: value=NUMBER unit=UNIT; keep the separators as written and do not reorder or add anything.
value=74 unit=mmHg
